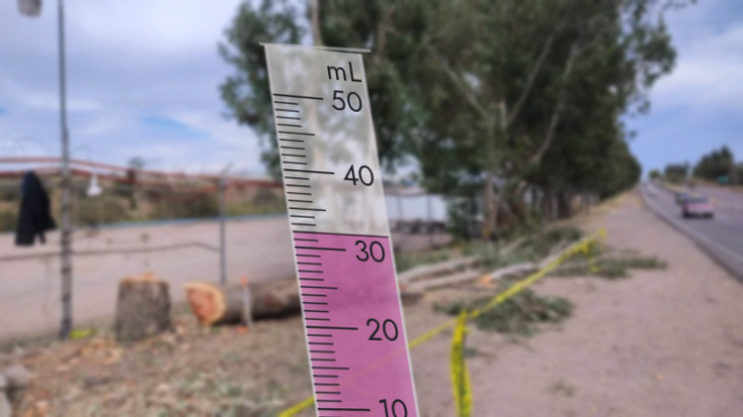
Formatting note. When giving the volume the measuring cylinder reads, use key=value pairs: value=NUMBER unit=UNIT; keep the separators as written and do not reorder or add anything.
value=32 unit=mL
